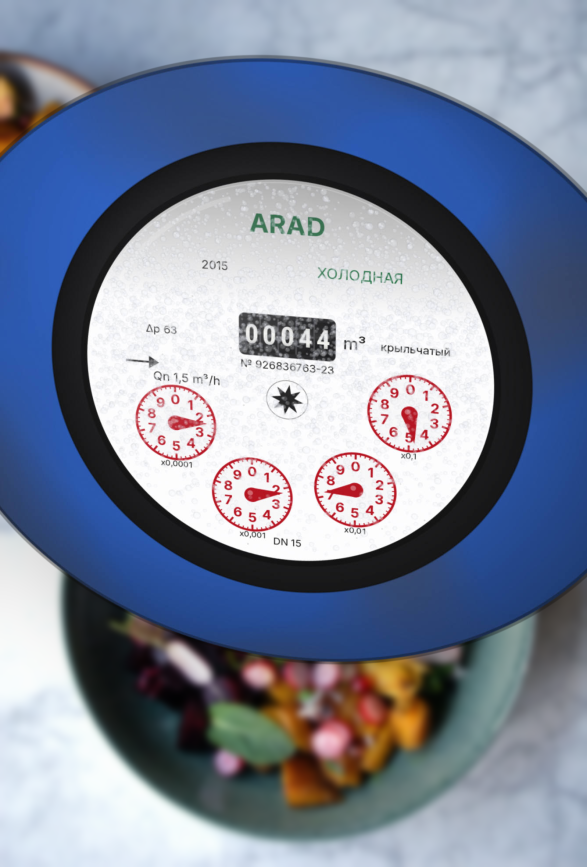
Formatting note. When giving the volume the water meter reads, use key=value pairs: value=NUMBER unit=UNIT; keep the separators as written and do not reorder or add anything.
value=44.4722 unit=m³
